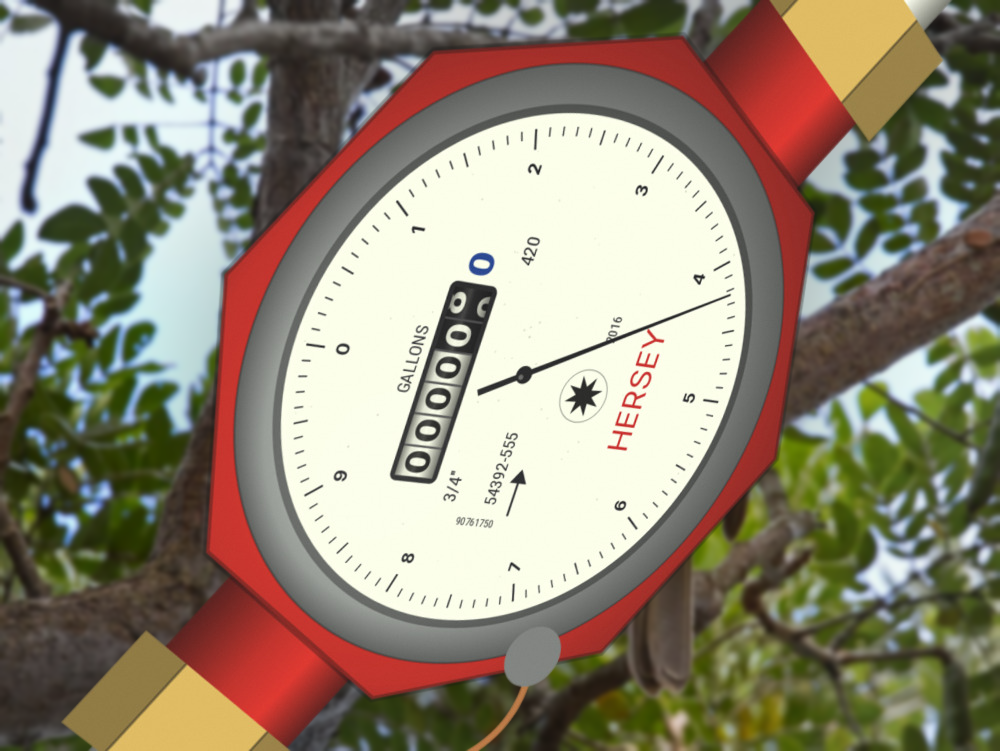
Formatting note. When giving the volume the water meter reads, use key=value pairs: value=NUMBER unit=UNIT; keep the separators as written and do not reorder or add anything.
value=84.2 unit=gal
